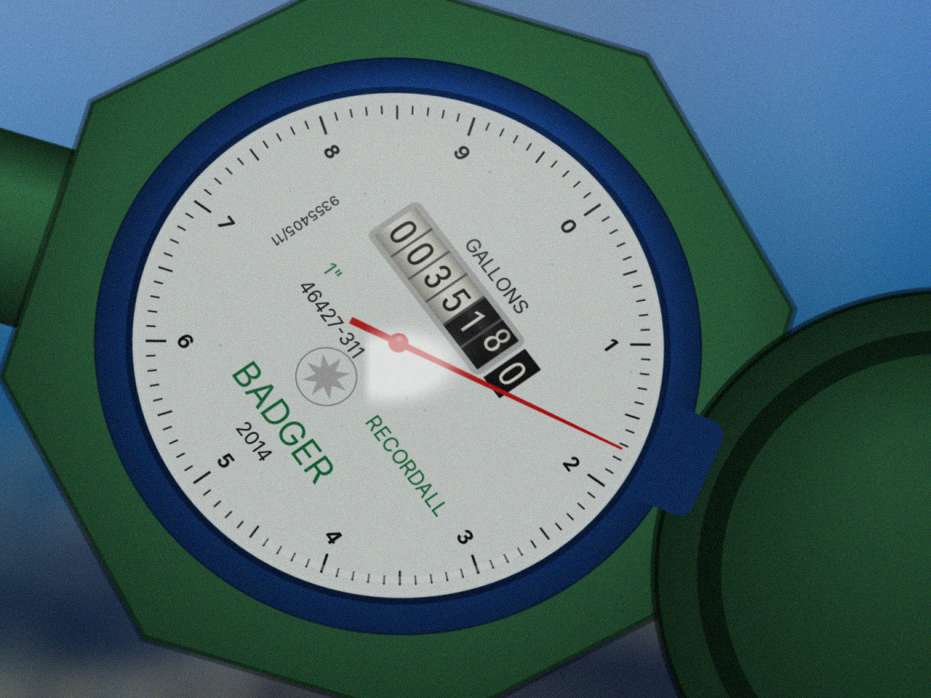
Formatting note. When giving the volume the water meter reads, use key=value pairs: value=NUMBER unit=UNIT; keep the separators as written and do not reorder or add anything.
value=35181.7 unit=gal
